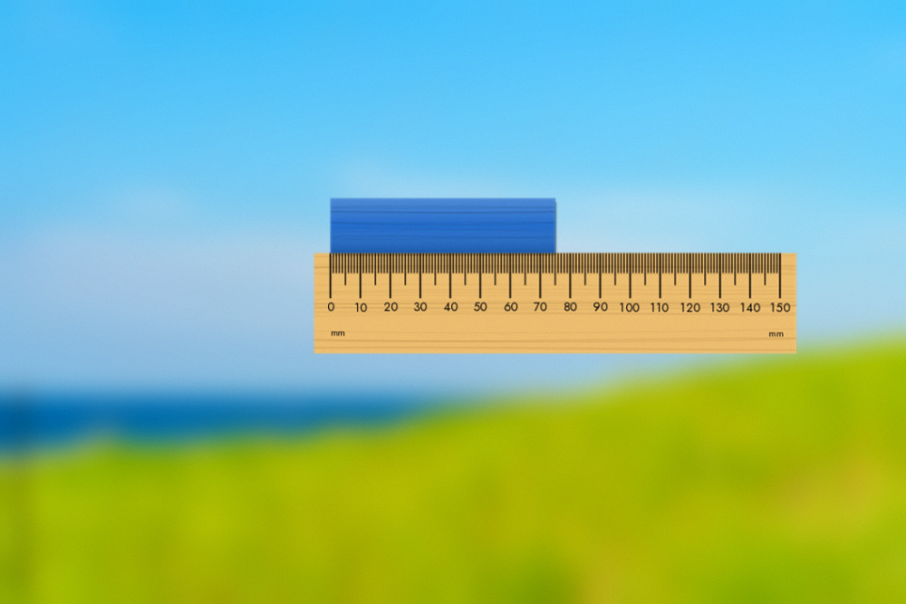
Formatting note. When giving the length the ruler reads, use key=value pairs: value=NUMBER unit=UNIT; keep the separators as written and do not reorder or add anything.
value=75 unit=mm
